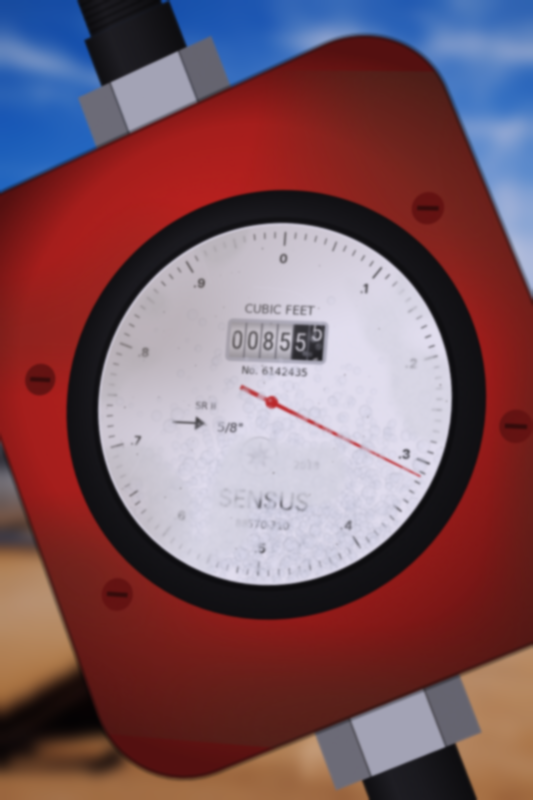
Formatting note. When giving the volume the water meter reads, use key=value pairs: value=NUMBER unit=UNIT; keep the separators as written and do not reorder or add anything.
value=8555.31 unit=ft³
